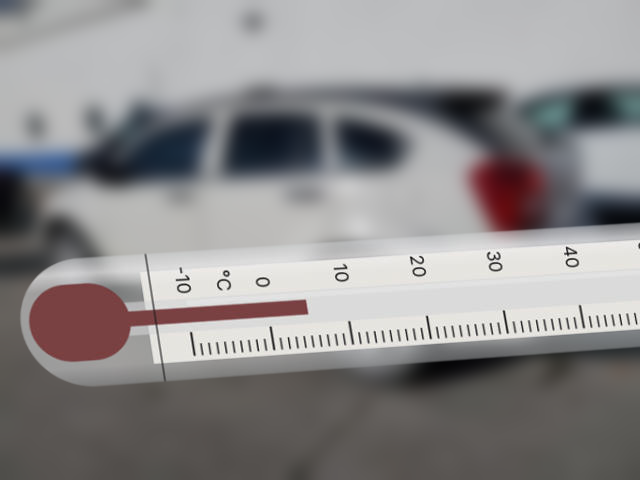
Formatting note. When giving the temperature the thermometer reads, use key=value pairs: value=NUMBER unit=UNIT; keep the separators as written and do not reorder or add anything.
value=5 unit=°C
